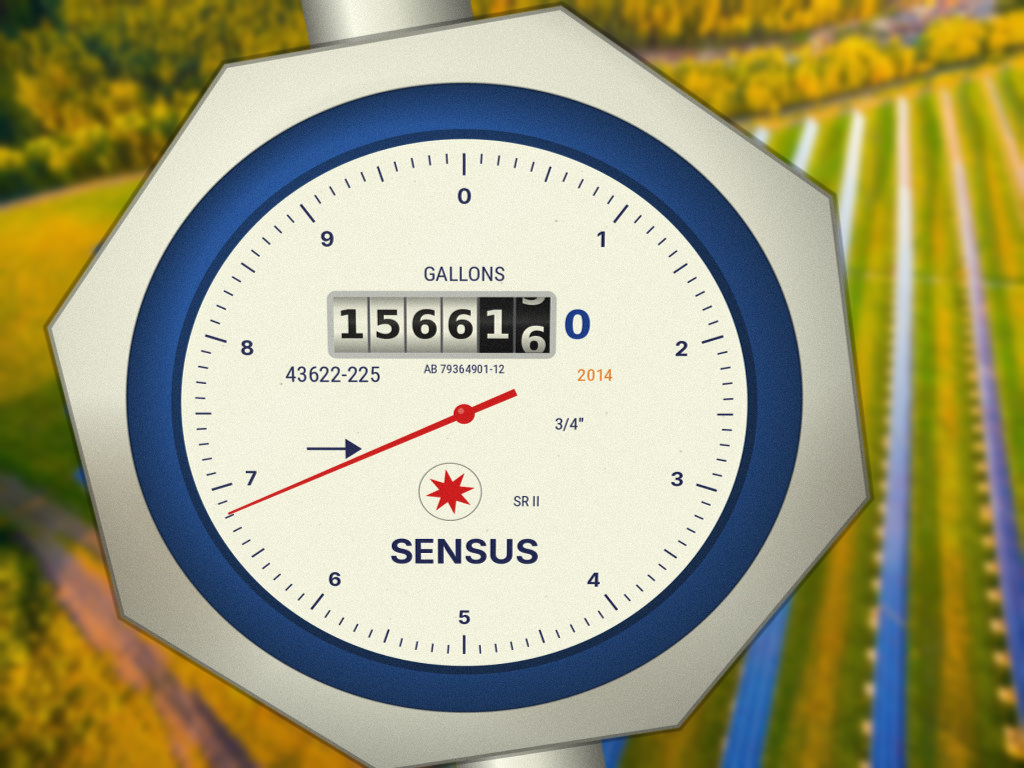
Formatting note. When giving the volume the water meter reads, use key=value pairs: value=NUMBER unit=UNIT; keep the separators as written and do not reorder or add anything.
value=1566156.8 unit=gal
